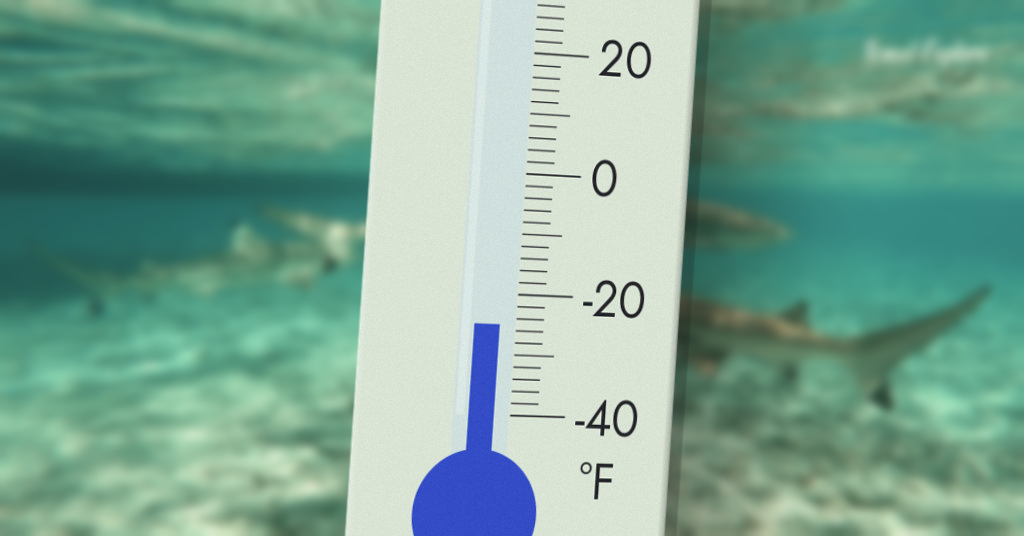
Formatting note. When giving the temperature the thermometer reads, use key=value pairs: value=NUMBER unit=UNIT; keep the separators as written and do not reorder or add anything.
value=-25 unit=°F
